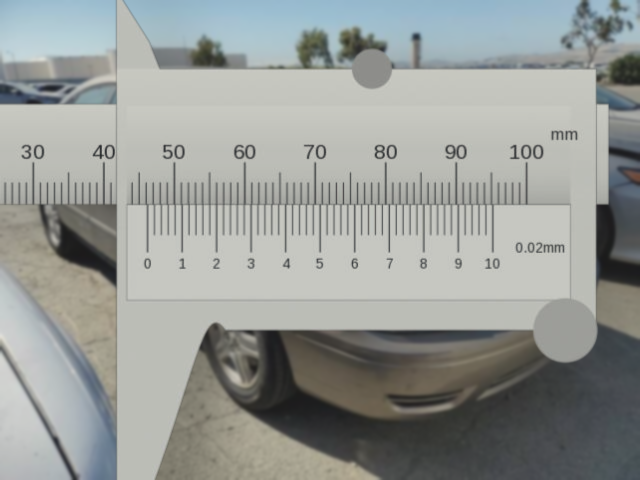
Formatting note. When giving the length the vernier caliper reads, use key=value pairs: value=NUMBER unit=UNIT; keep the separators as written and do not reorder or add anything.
value=46.2 unit=mm
